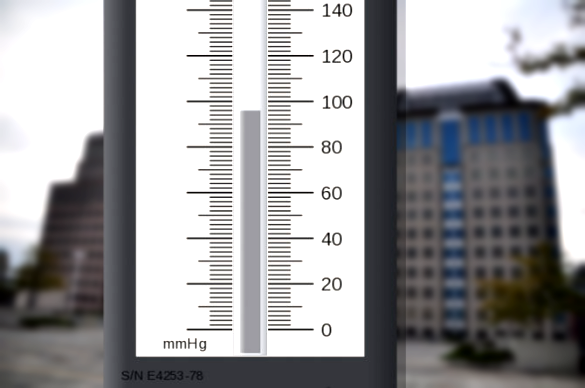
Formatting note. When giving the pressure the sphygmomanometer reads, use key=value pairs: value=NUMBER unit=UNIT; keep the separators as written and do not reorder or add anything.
value=96 unit=mmHg
